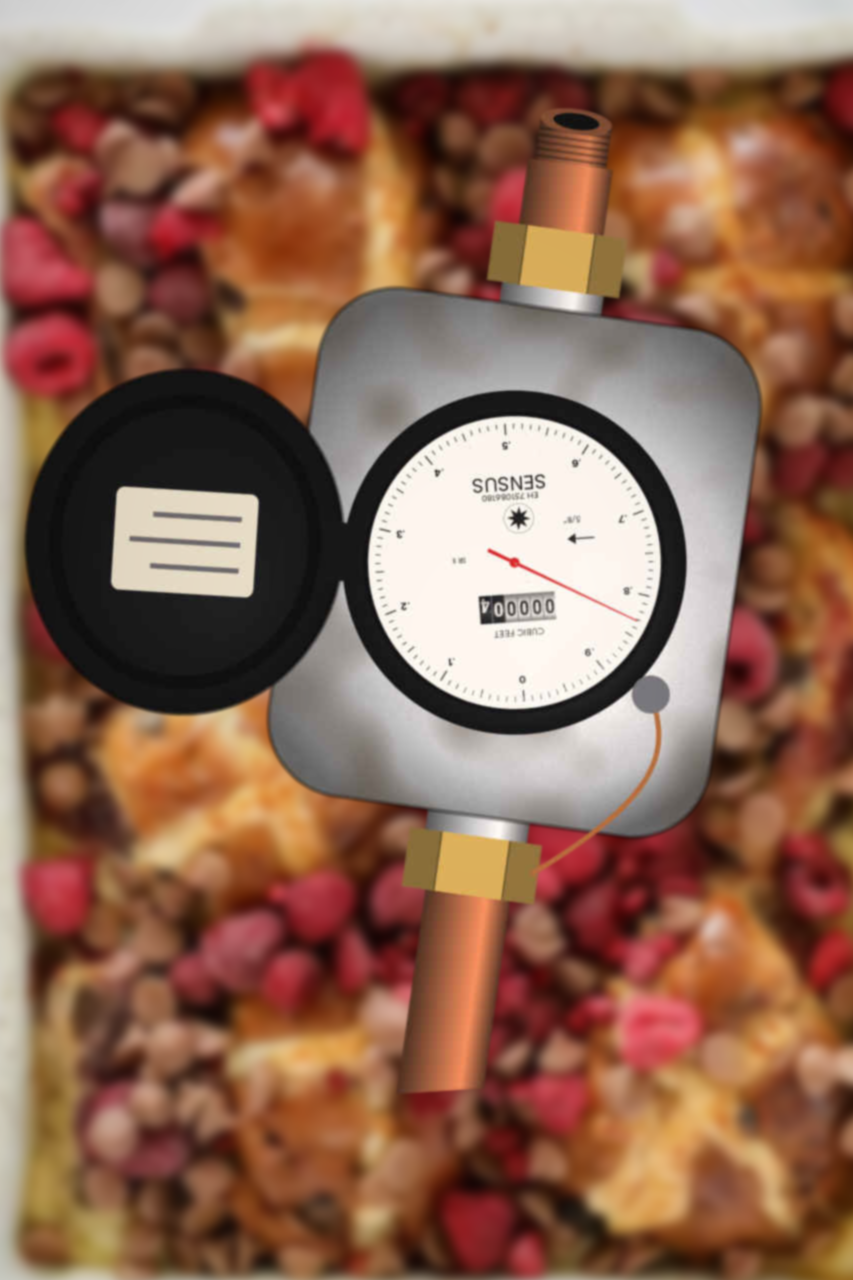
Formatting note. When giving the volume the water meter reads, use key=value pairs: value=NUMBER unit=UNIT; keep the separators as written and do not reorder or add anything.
value=3.83 unit=ft³
